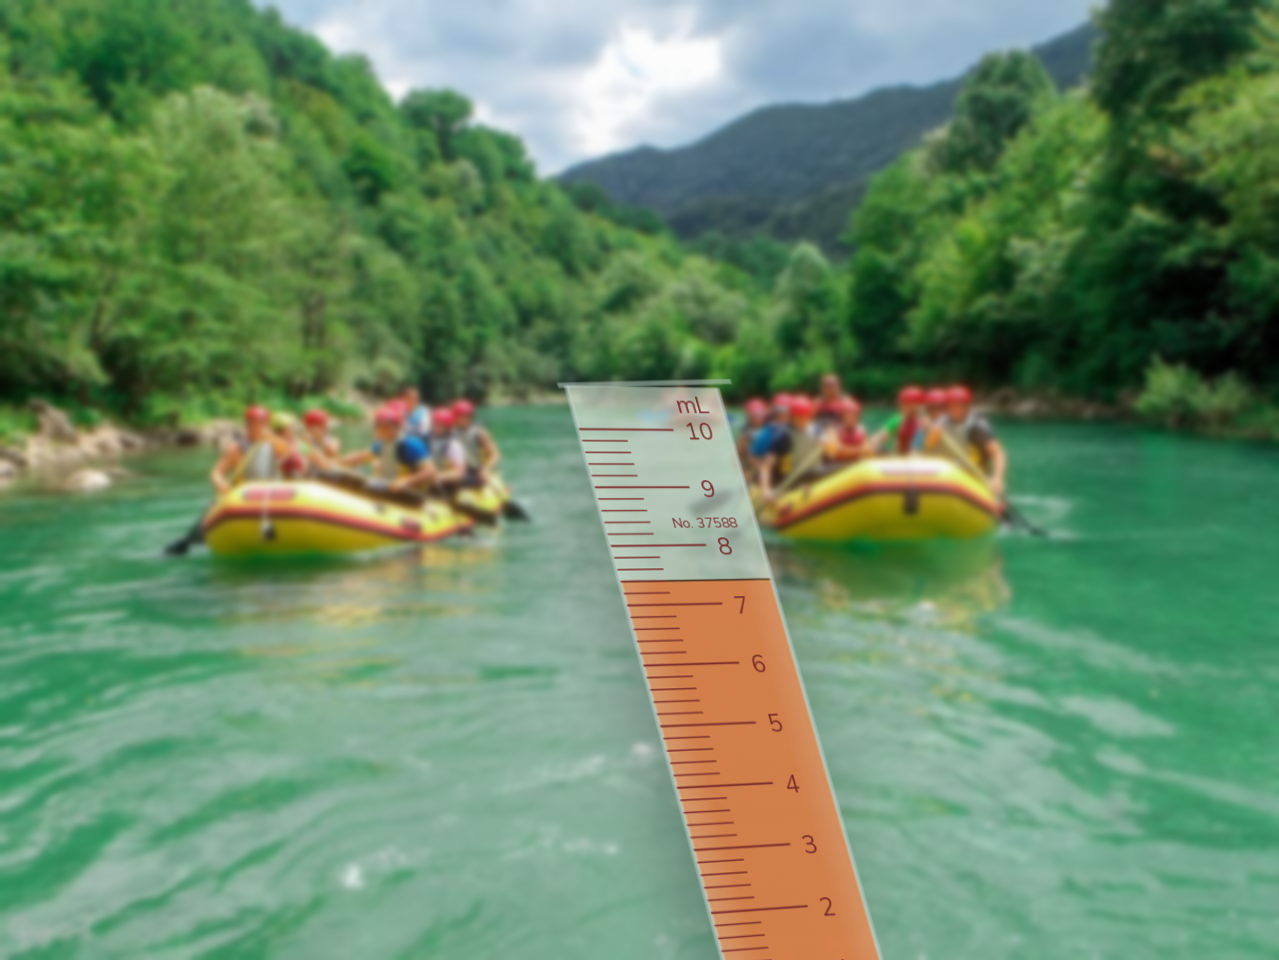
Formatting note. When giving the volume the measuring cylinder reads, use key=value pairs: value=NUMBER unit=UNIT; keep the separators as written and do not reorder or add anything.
value=7.4 unit=mL
